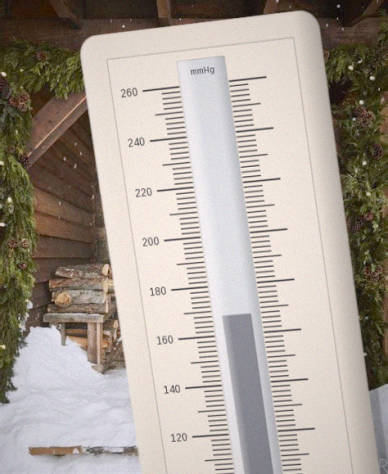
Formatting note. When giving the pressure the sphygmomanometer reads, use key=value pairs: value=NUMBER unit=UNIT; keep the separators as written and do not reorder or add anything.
value=168 unit=mmHg
